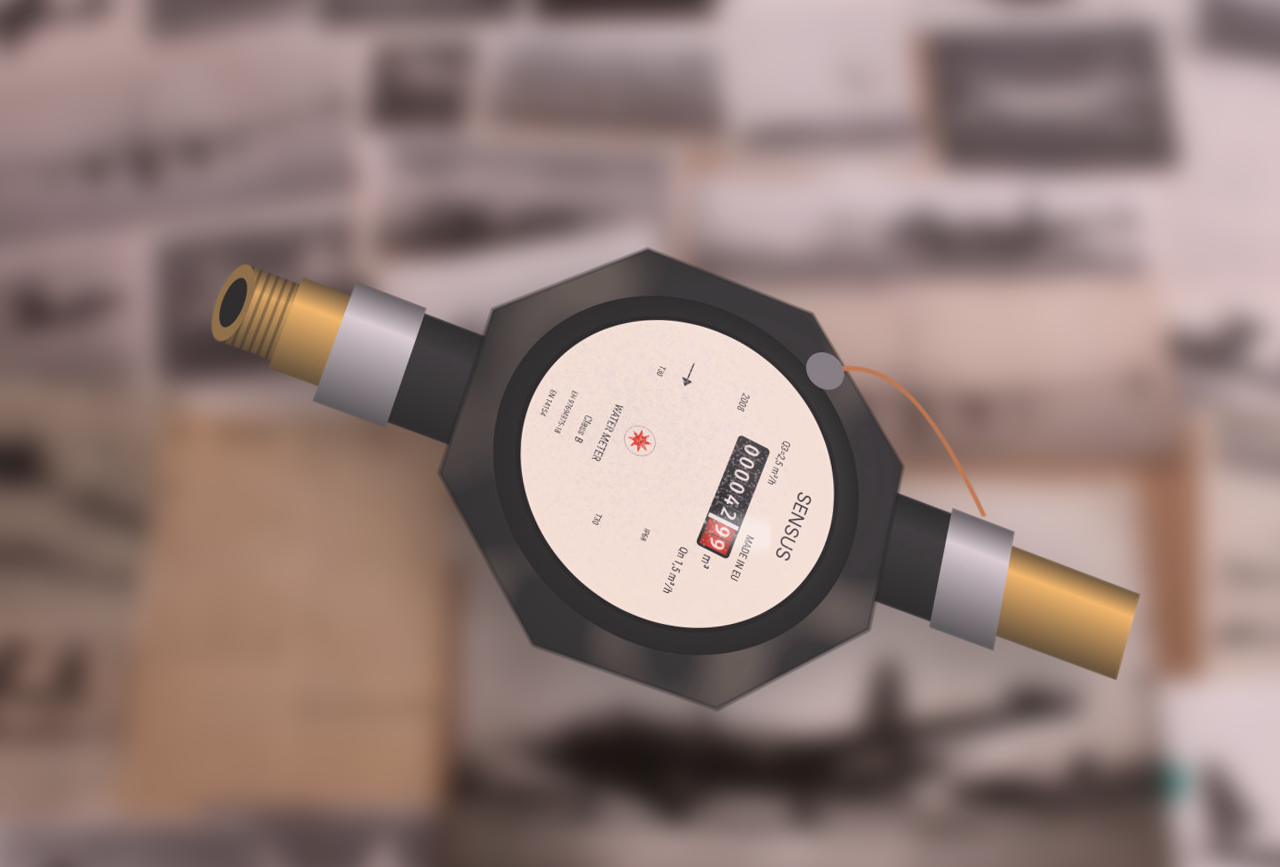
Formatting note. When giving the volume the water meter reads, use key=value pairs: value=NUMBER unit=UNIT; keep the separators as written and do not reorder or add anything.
value=42.99 unit=m³
